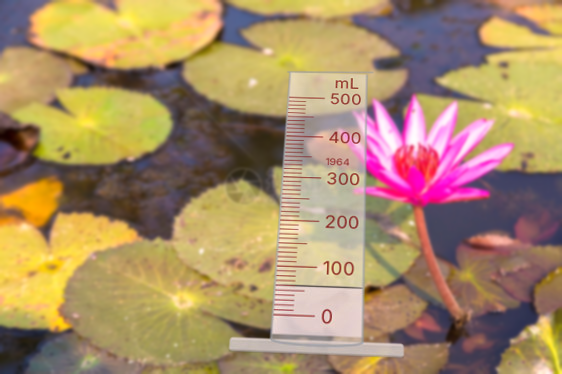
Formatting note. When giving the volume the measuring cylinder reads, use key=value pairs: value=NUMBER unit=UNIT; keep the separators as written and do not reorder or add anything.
value=60 unit=mL
